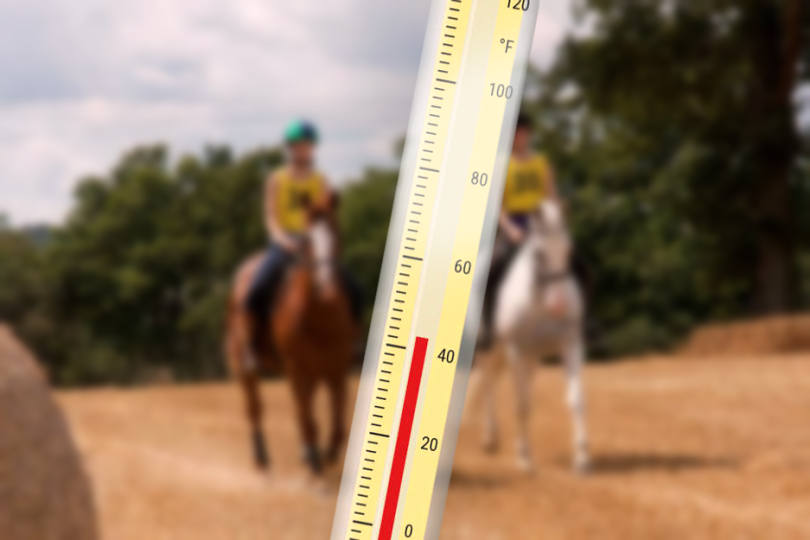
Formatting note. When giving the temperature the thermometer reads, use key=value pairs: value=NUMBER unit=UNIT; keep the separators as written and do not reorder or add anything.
value=43 unit=°F
